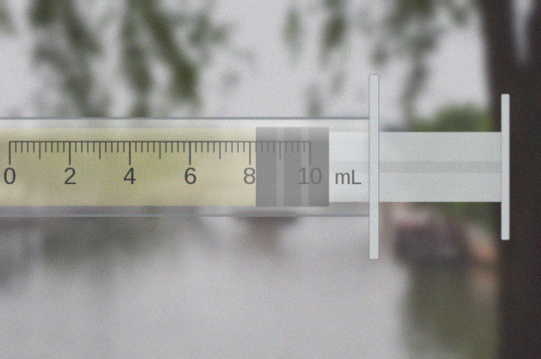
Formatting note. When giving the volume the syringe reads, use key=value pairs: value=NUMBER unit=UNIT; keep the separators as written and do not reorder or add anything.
value=8.2 unit=mL
